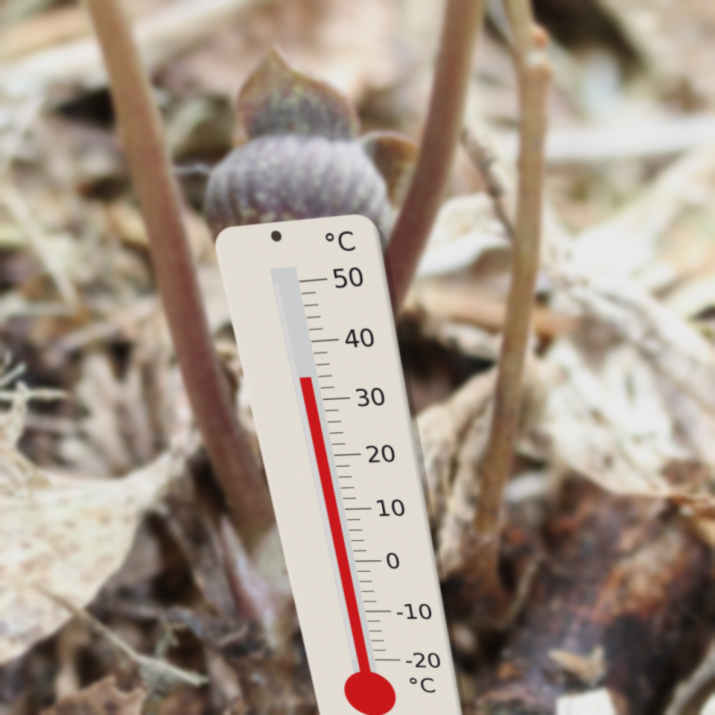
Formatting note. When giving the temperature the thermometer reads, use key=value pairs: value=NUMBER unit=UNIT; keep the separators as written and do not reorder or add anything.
value=34 unit=°C
